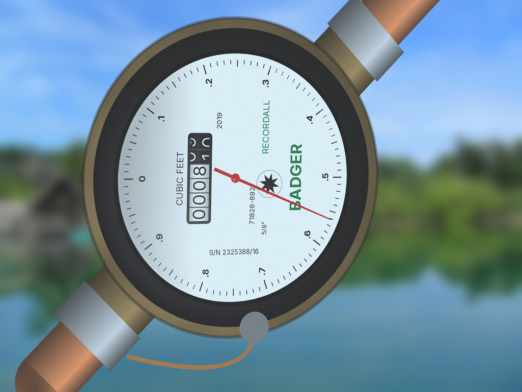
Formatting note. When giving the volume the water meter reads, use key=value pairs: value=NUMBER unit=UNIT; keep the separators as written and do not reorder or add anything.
value=809.56 unit=ft³
